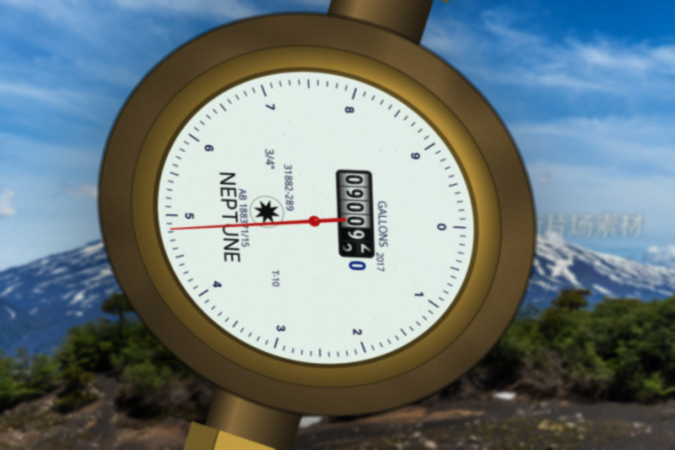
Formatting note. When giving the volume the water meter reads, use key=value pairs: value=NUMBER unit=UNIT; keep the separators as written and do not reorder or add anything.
value=900924.8 unit=gal
